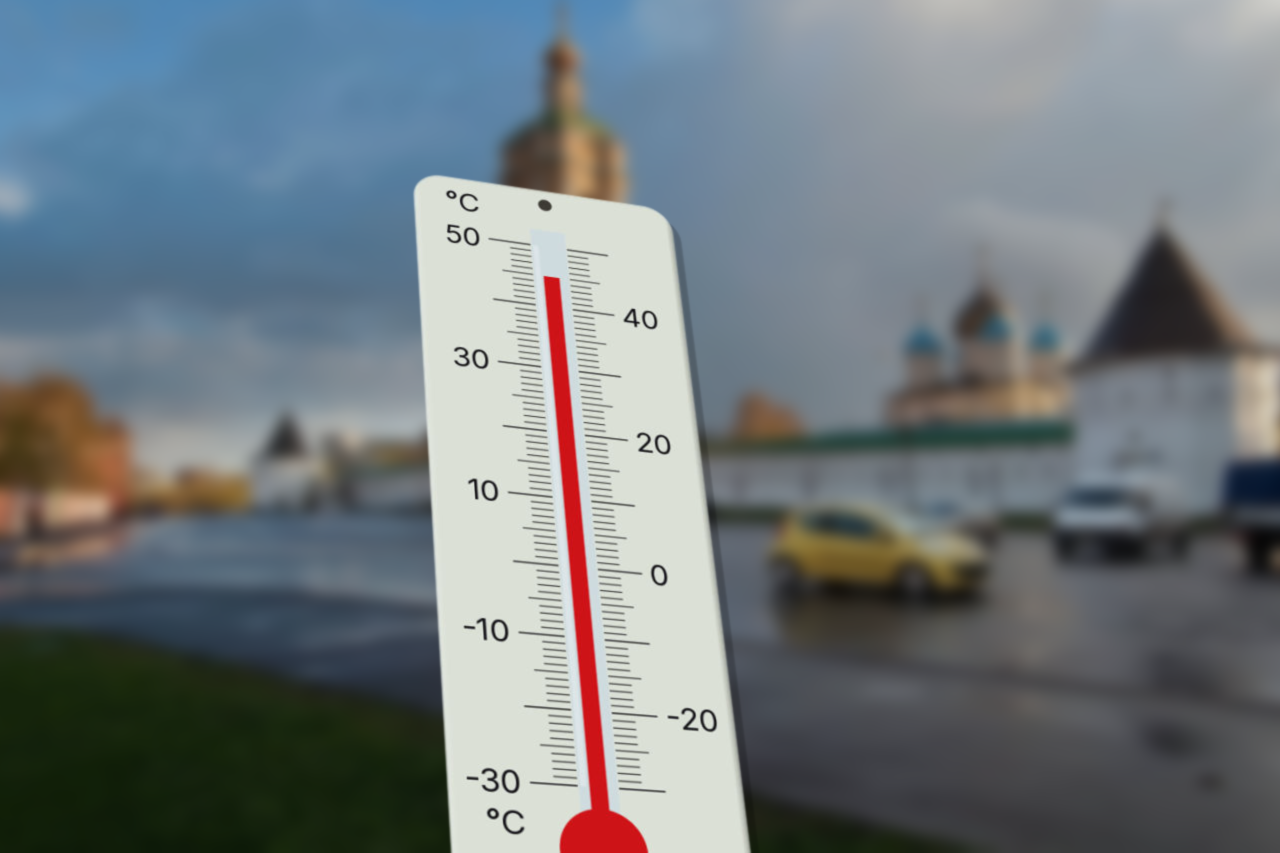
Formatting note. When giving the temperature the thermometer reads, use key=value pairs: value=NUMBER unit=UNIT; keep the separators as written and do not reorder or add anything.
value=45 unit=°C
